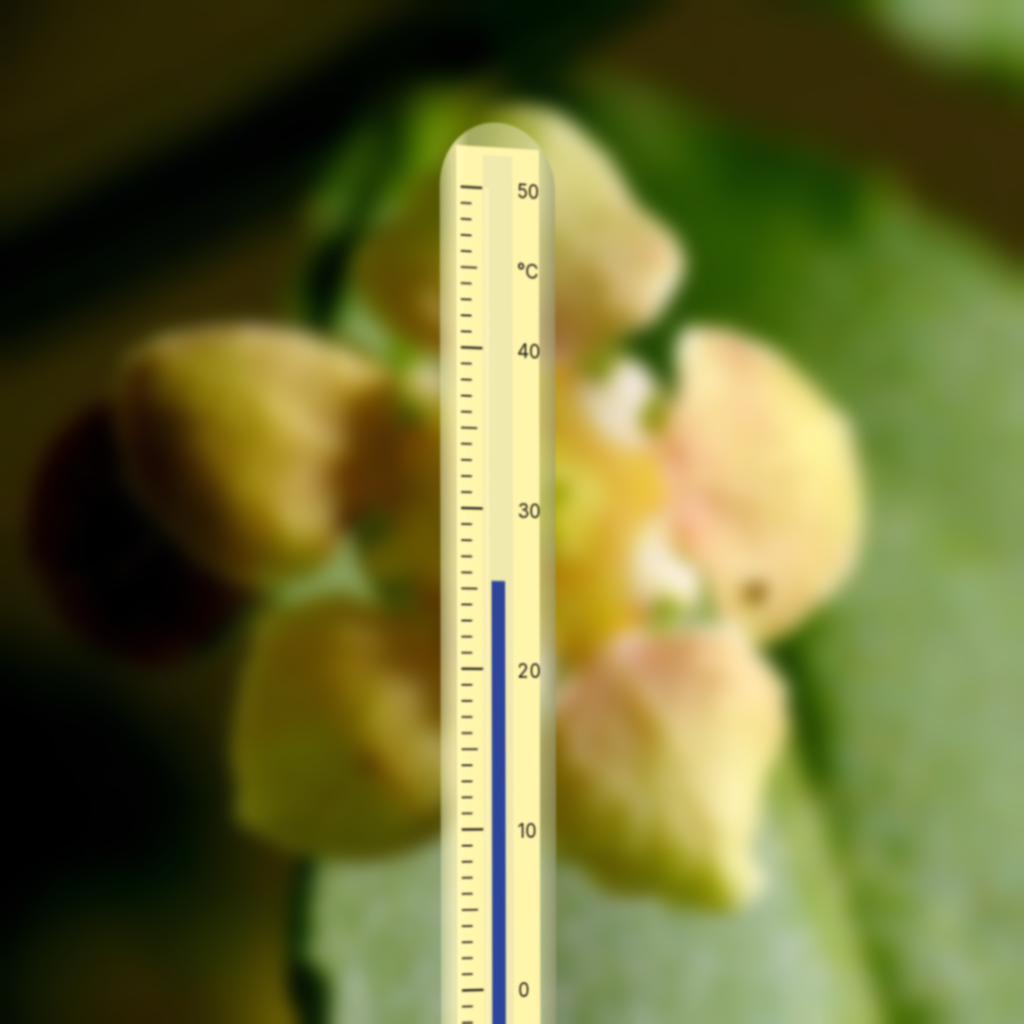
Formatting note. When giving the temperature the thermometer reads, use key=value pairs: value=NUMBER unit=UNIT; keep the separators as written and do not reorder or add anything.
value=25.5 unit=°C
